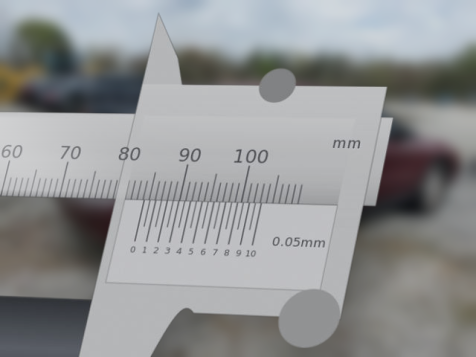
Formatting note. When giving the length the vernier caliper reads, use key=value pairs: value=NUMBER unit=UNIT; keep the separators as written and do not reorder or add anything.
value=84.2 unit=mm
